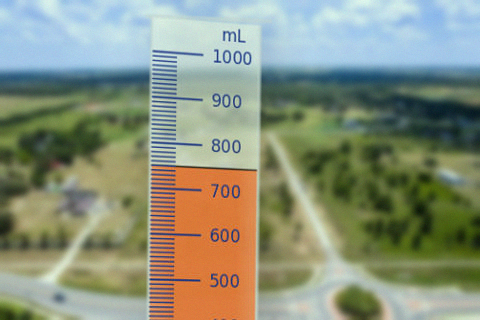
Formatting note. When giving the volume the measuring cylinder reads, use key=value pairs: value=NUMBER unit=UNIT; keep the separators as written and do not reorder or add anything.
value=750 unit=mL
